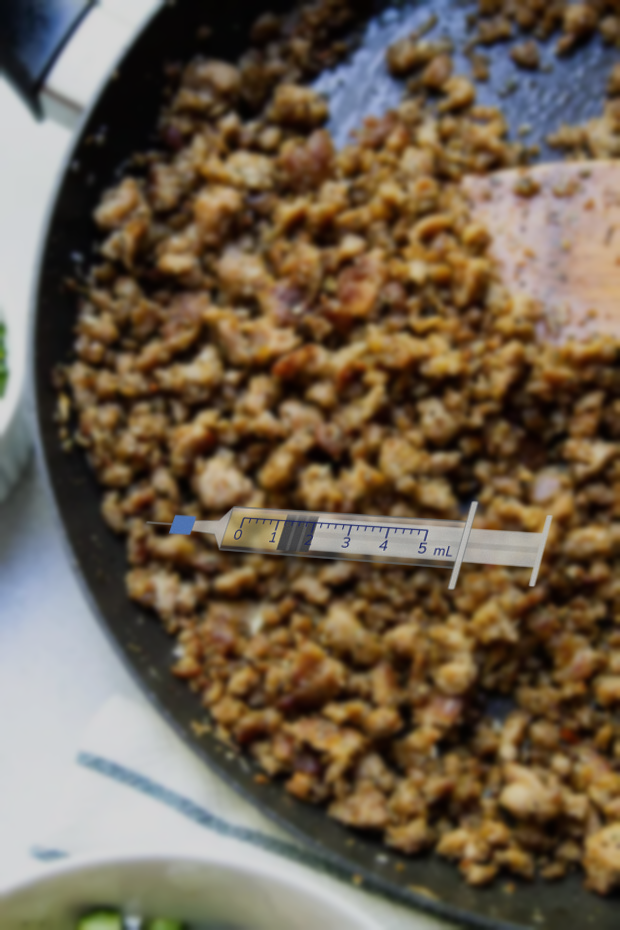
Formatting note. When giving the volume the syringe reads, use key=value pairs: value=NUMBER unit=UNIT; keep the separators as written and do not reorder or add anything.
value=1.2 unit=mL
